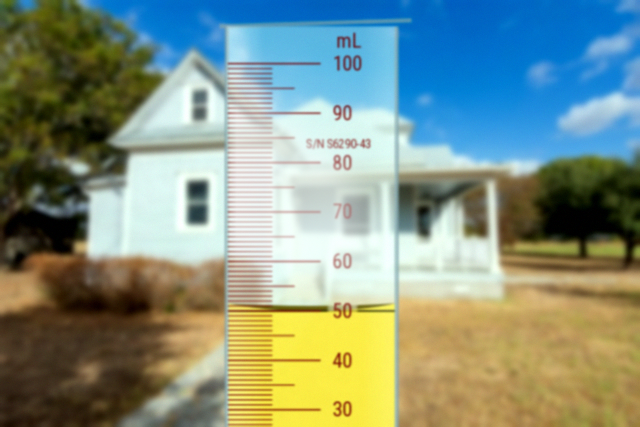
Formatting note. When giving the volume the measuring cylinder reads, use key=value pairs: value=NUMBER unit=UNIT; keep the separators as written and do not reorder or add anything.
value=50 unit=mL
